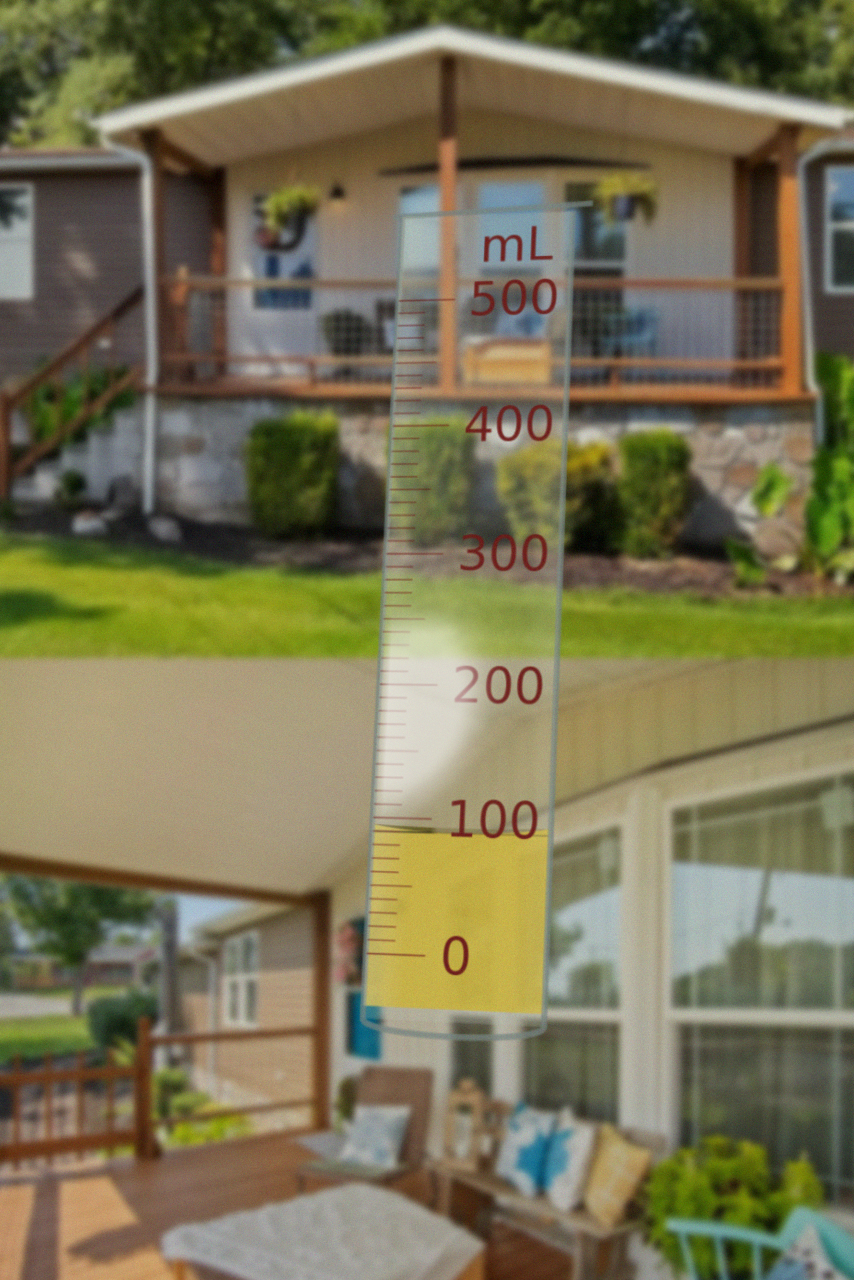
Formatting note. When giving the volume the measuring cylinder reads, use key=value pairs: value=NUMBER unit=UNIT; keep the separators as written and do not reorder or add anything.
value=90 unit=mL
